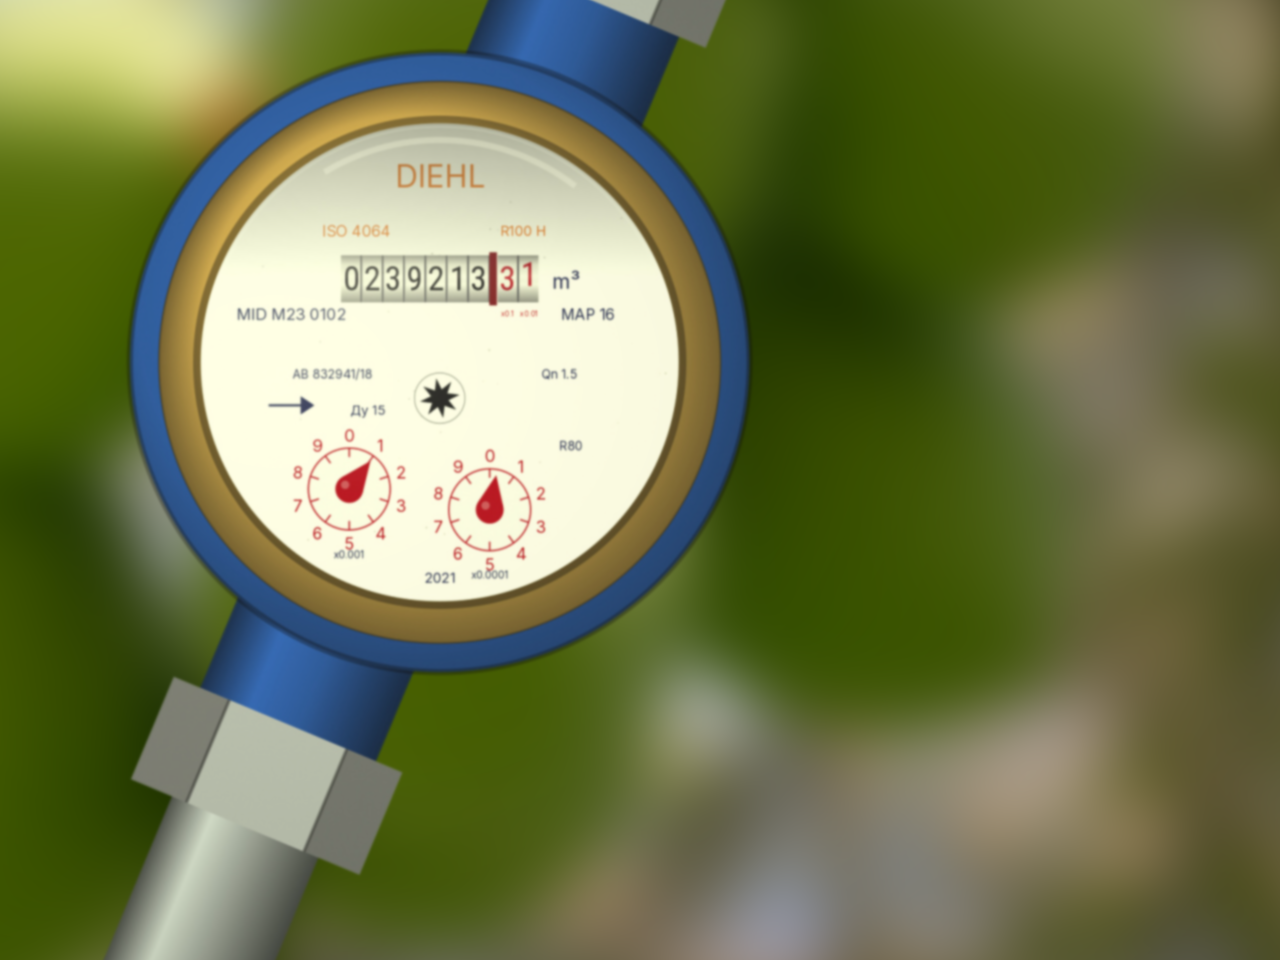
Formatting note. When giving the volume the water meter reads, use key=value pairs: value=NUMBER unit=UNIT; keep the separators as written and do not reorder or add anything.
value=239213.3110 unit=m³
